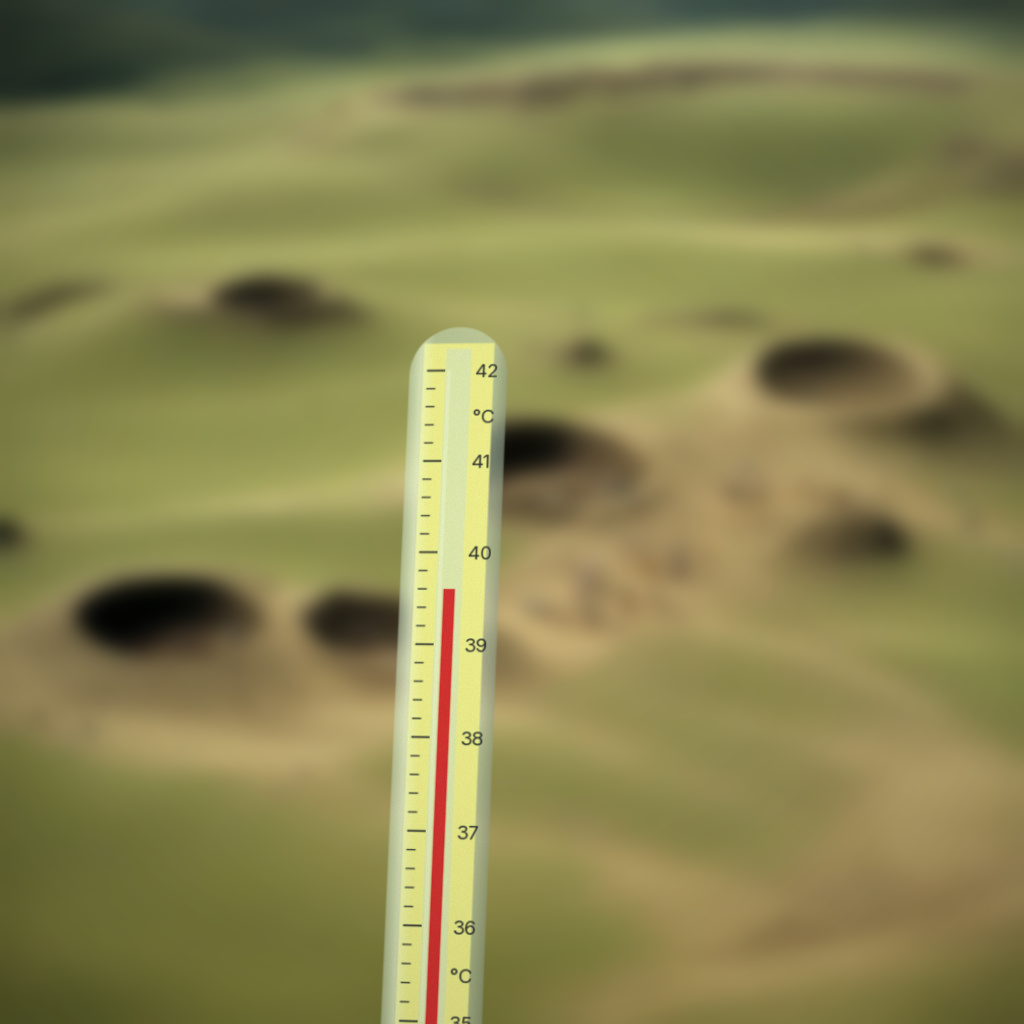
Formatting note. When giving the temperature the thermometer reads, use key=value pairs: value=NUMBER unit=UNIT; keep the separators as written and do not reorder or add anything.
value=39.6 unit=°C
